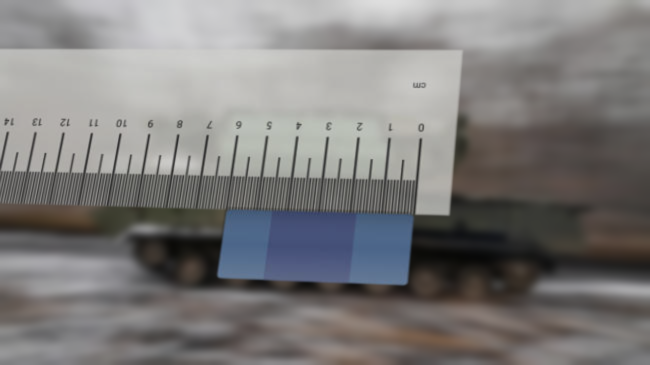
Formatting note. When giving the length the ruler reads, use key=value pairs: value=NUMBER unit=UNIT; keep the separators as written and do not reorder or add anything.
value=6 unit=cm
